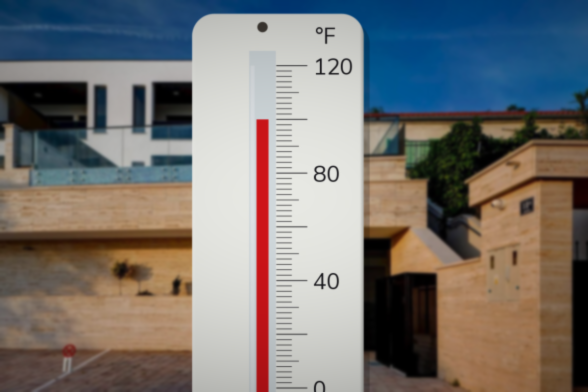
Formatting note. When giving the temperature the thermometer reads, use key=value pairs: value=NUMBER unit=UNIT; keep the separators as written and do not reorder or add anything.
value=100 unit=°F
